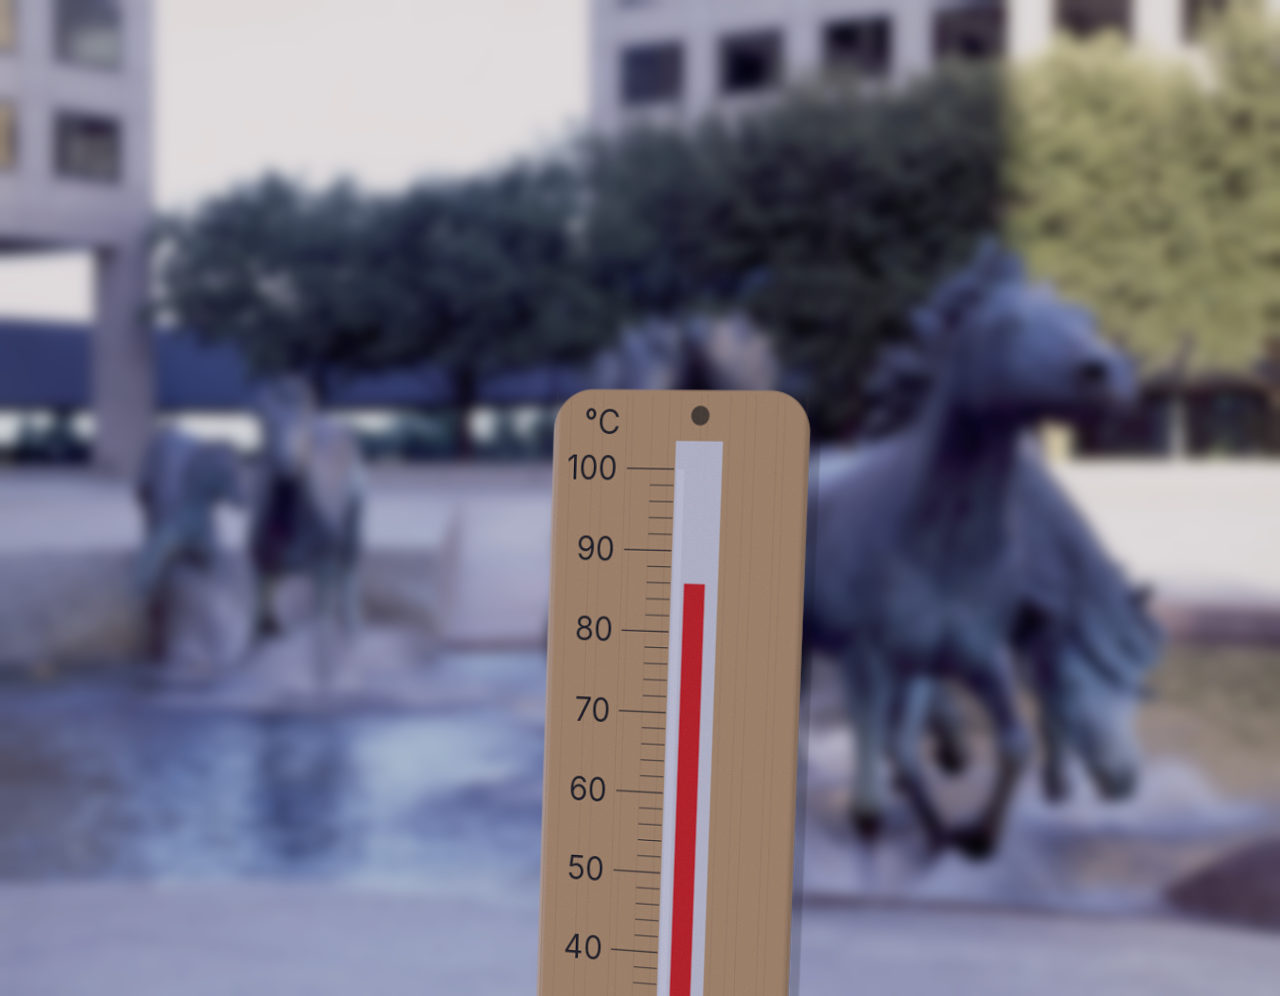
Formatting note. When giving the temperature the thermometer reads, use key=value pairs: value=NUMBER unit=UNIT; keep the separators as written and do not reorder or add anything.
value=86 unit=°C
